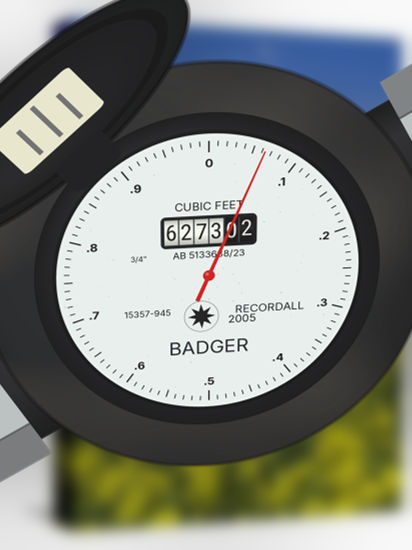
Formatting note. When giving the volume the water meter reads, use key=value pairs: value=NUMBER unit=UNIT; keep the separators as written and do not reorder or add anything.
value=627302.06 unit=ft³
